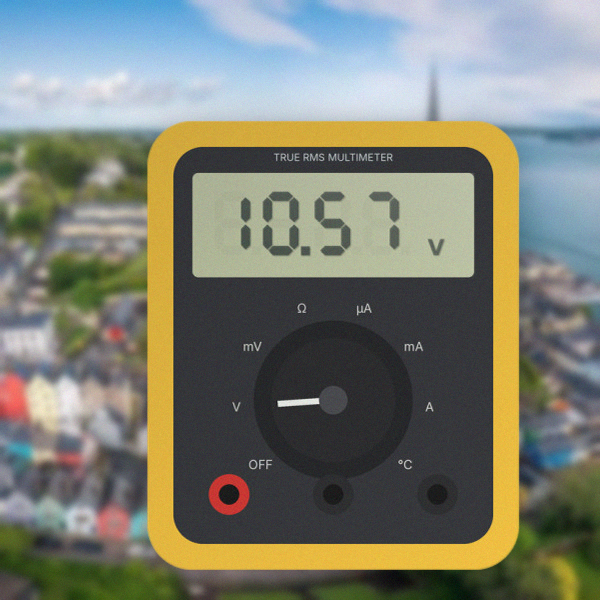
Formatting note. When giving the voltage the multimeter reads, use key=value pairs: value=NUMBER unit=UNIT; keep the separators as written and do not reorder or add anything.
value=10.57 unit=V
